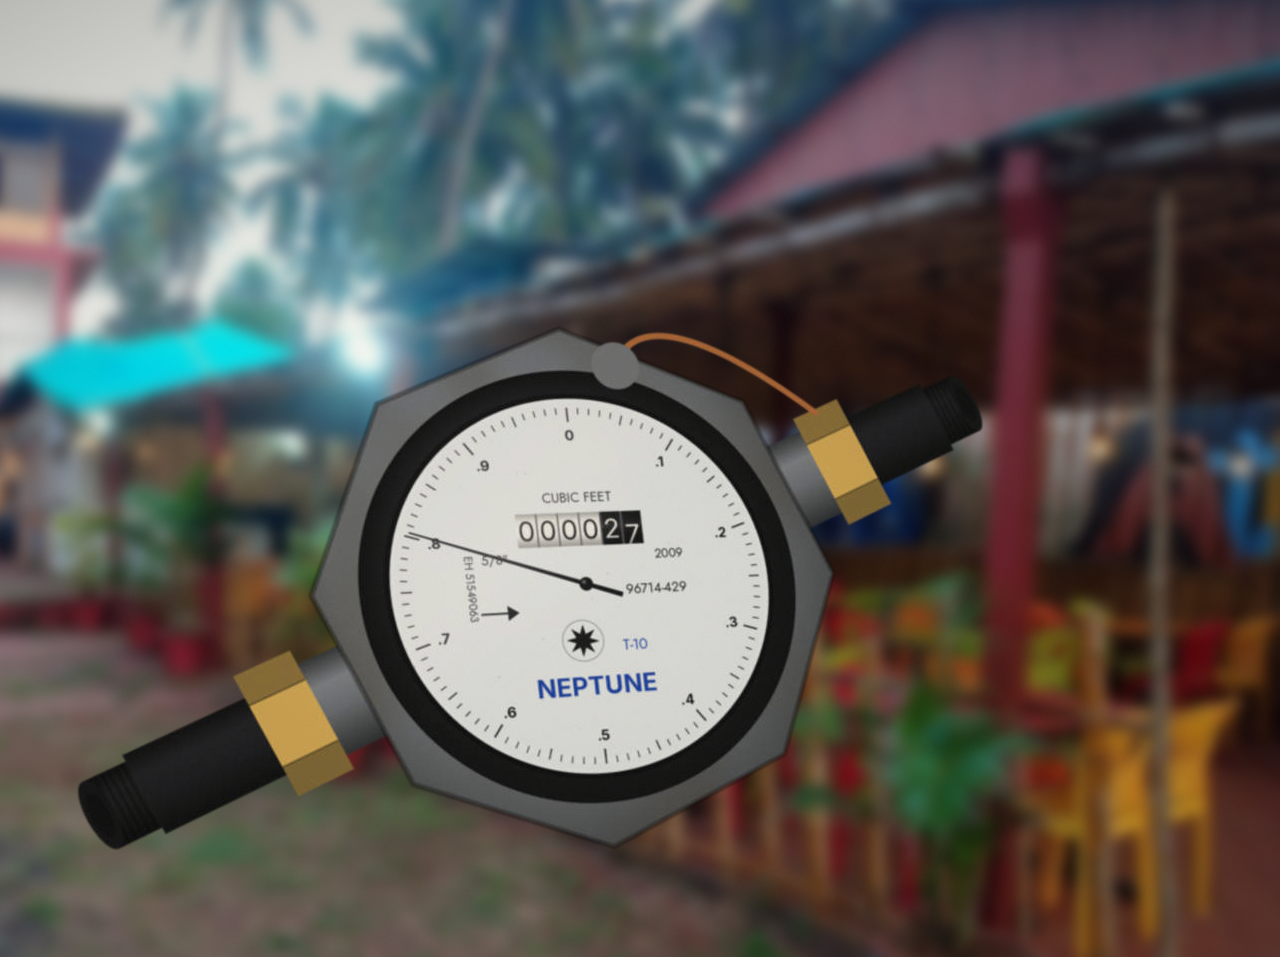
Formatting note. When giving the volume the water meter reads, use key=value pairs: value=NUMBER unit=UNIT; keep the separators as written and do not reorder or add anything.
value=26.80 unit=ft³
